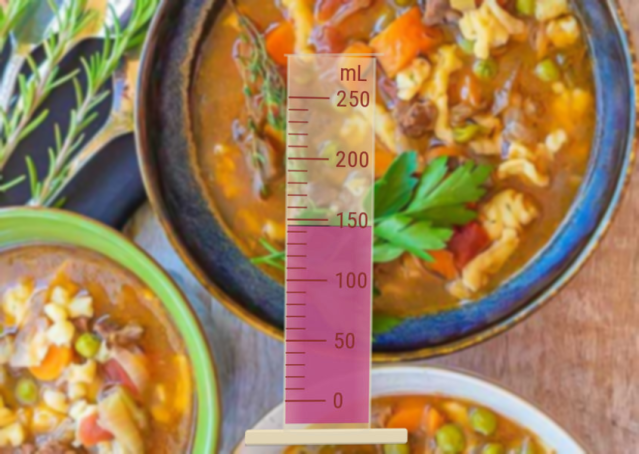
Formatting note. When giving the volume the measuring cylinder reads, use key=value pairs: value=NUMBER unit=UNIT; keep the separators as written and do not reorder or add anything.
value=145 unit=mL
